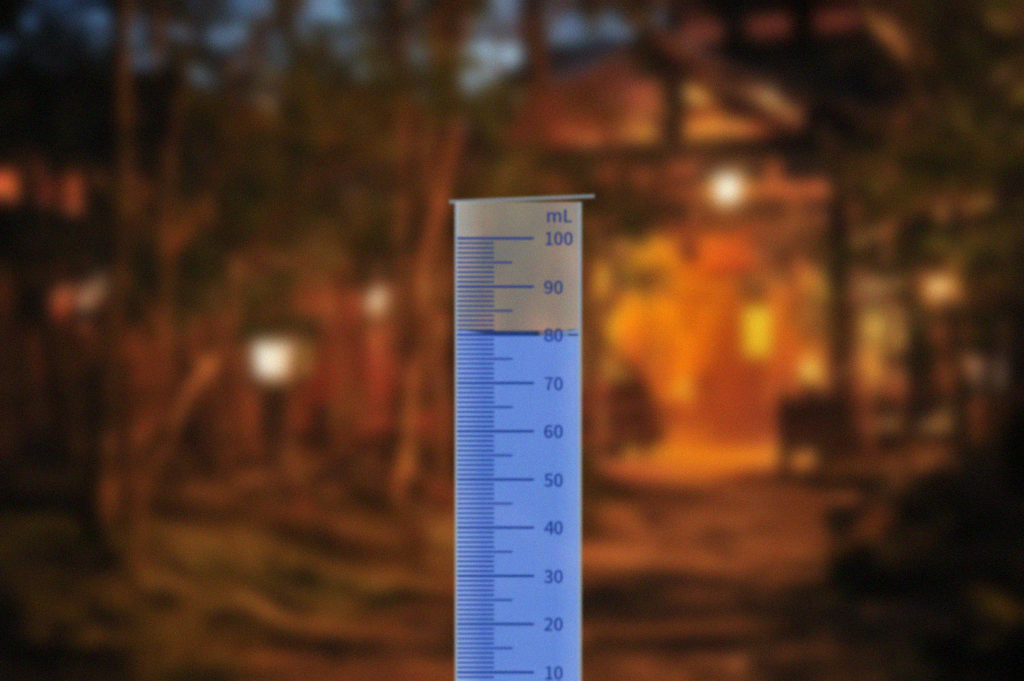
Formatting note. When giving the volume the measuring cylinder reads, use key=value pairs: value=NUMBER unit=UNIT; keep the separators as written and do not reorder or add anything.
value=80 unit=mL
